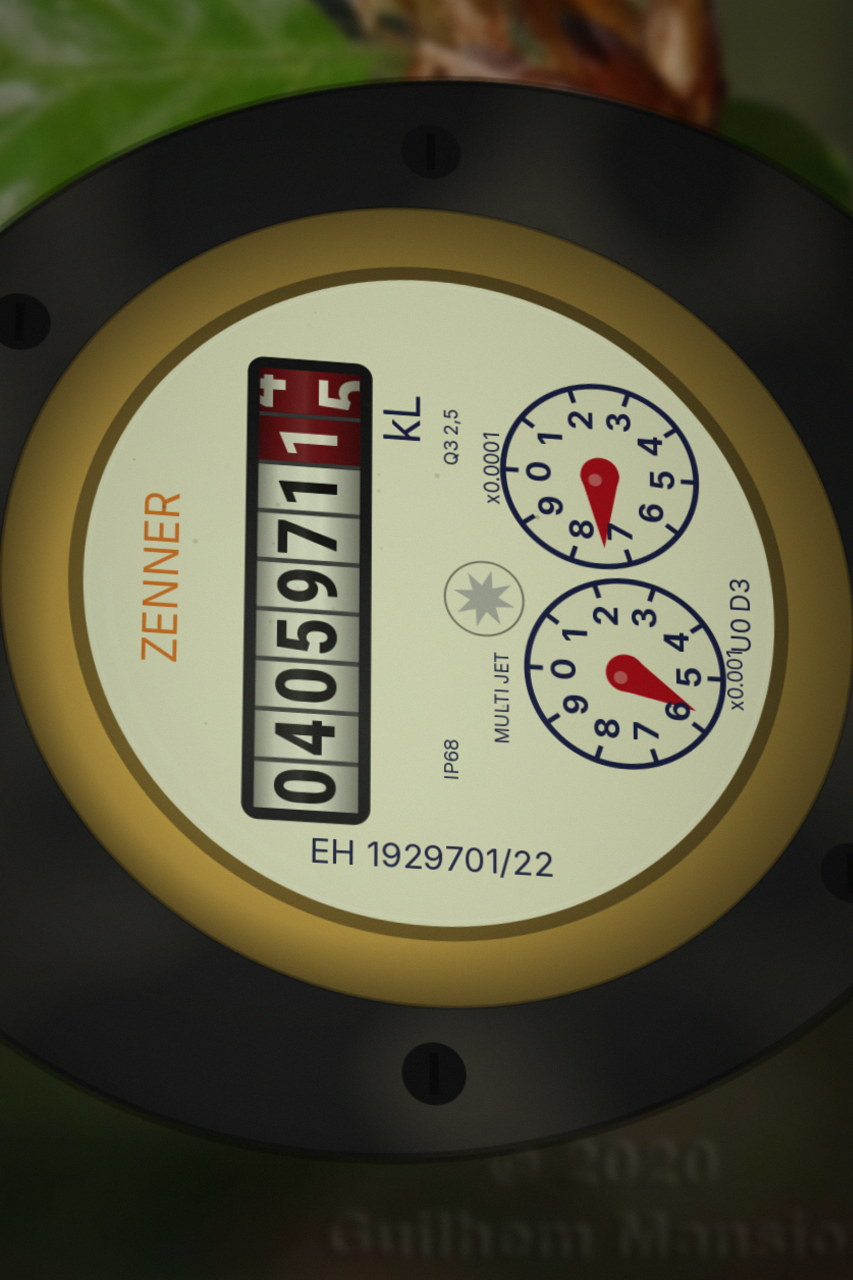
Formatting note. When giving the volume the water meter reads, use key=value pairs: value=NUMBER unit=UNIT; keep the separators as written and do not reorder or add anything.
value=405971.1457 unit=kL
